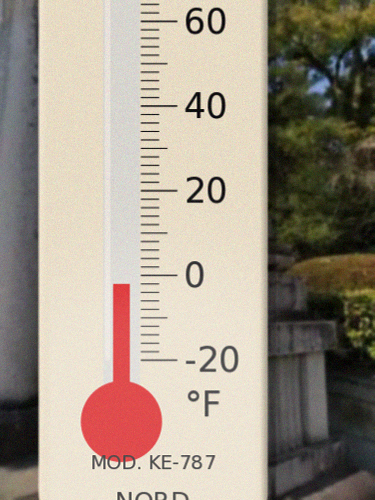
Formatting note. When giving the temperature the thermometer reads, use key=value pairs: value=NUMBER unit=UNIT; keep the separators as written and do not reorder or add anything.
value=-2 unit=°F
